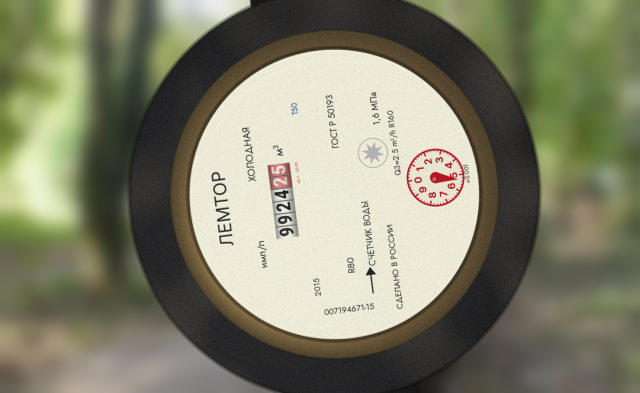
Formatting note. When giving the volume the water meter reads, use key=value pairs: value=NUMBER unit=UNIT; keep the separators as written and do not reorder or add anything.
value=9924.255 unit=m³
